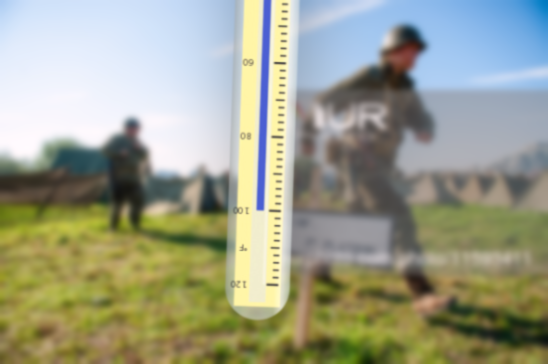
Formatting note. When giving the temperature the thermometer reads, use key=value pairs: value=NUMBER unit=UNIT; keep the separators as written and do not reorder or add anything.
value=100 unit=°F
